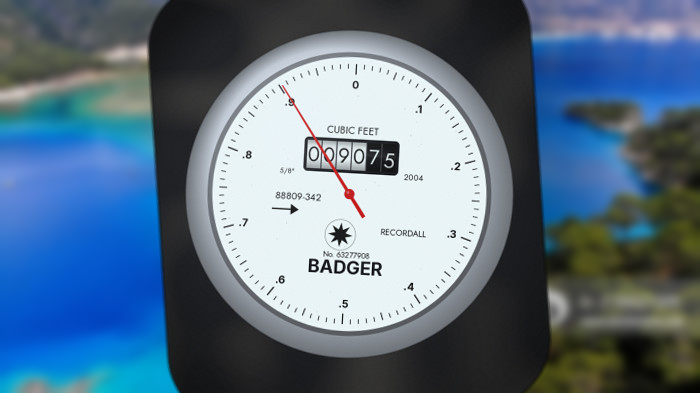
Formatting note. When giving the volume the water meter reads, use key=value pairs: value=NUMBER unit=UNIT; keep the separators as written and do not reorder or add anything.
value=9074.90 unit=ft³
